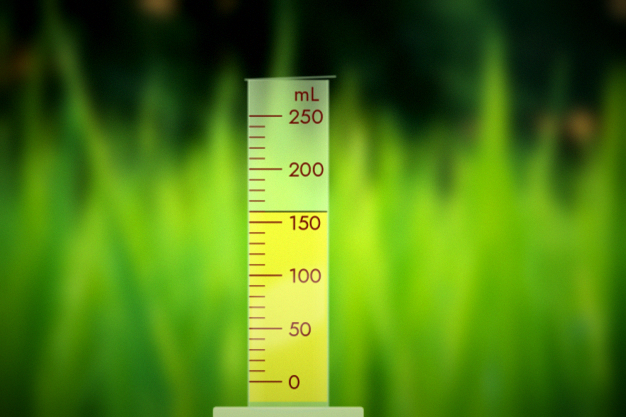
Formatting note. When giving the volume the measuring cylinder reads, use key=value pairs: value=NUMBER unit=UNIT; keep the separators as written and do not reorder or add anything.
value=160 unit=mL
